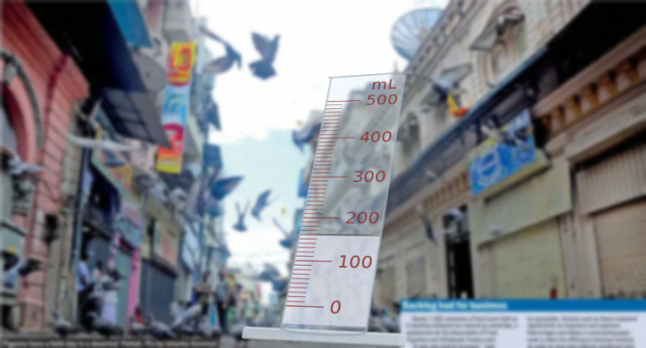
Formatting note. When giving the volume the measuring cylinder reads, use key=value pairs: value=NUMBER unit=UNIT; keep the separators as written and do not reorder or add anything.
value=160 unit=mL
